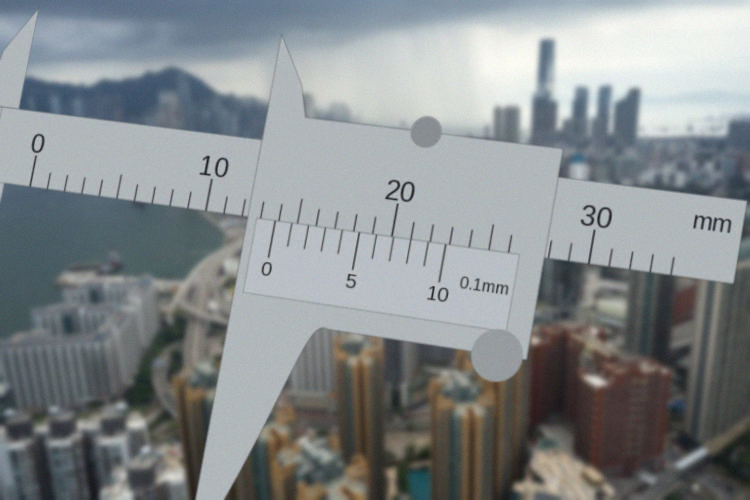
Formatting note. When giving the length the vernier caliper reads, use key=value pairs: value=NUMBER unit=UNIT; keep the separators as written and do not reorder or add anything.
value=13.8 unit=mm
